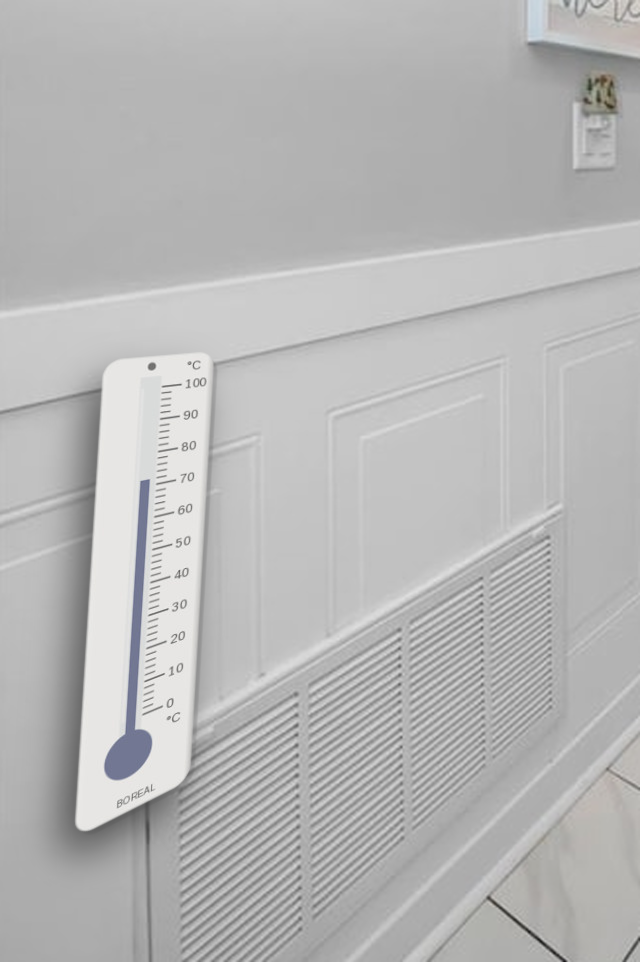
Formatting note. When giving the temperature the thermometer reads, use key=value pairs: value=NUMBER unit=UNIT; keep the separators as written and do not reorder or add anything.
value=72 unit=°C
